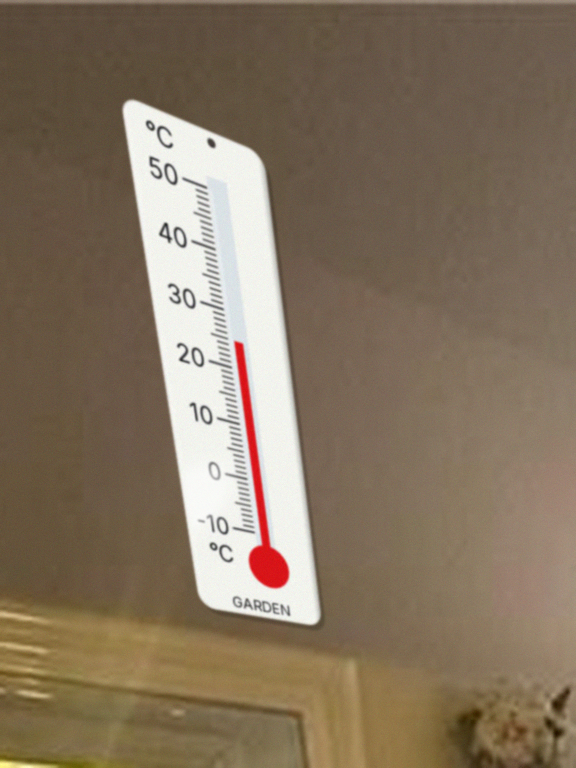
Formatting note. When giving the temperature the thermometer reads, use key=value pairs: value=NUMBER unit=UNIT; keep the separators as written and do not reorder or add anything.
value=25 unit=°C
